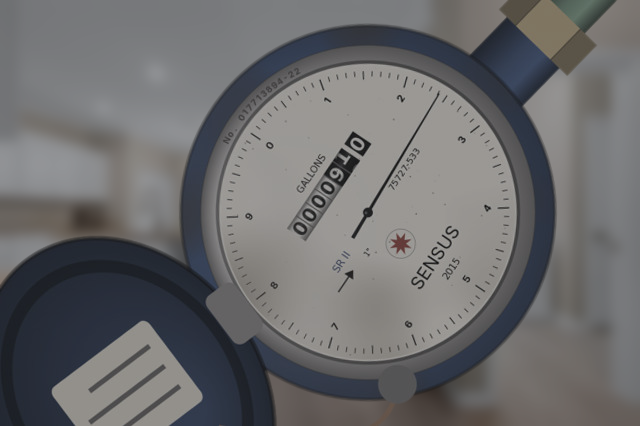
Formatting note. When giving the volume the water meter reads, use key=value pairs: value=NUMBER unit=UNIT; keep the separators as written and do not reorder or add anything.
value=912.4 unit=gal
